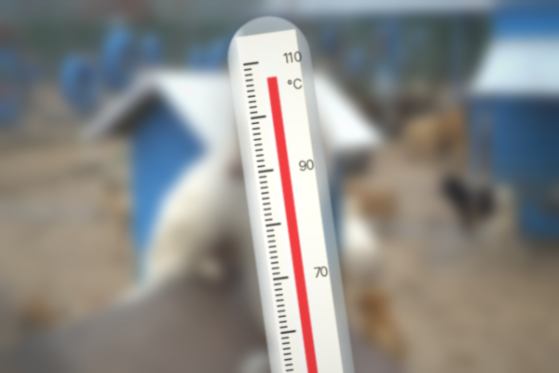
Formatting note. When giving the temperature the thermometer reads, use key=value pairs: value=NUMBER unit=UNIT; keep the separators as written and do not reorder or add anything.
value=107 unit=°C
